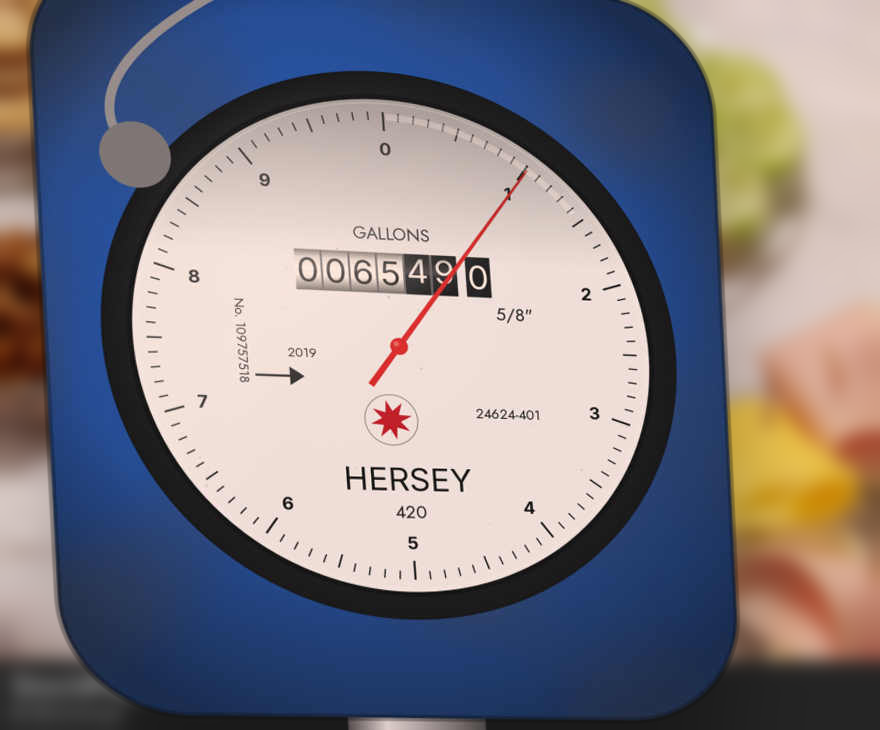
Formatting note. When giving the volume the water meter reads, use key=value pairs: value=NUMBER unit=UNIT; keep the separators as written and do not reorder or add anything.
value=65491.0 unit=gal
